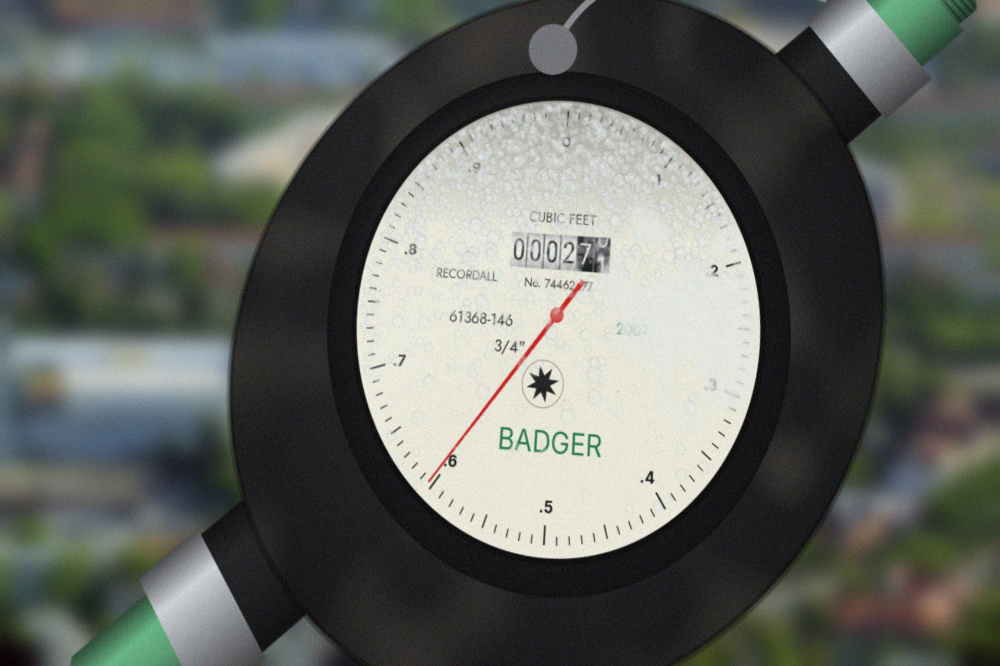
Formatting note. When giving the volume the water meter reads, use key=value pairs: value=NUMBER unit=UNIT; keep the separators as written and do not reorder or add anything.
value=270.60 unit=ft³
